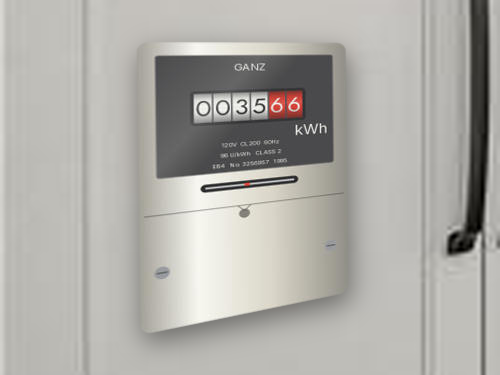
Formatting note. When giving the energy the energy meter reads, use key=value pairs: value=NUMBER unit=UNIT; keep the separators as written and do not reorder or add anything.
value=35.66 unit=kWh
